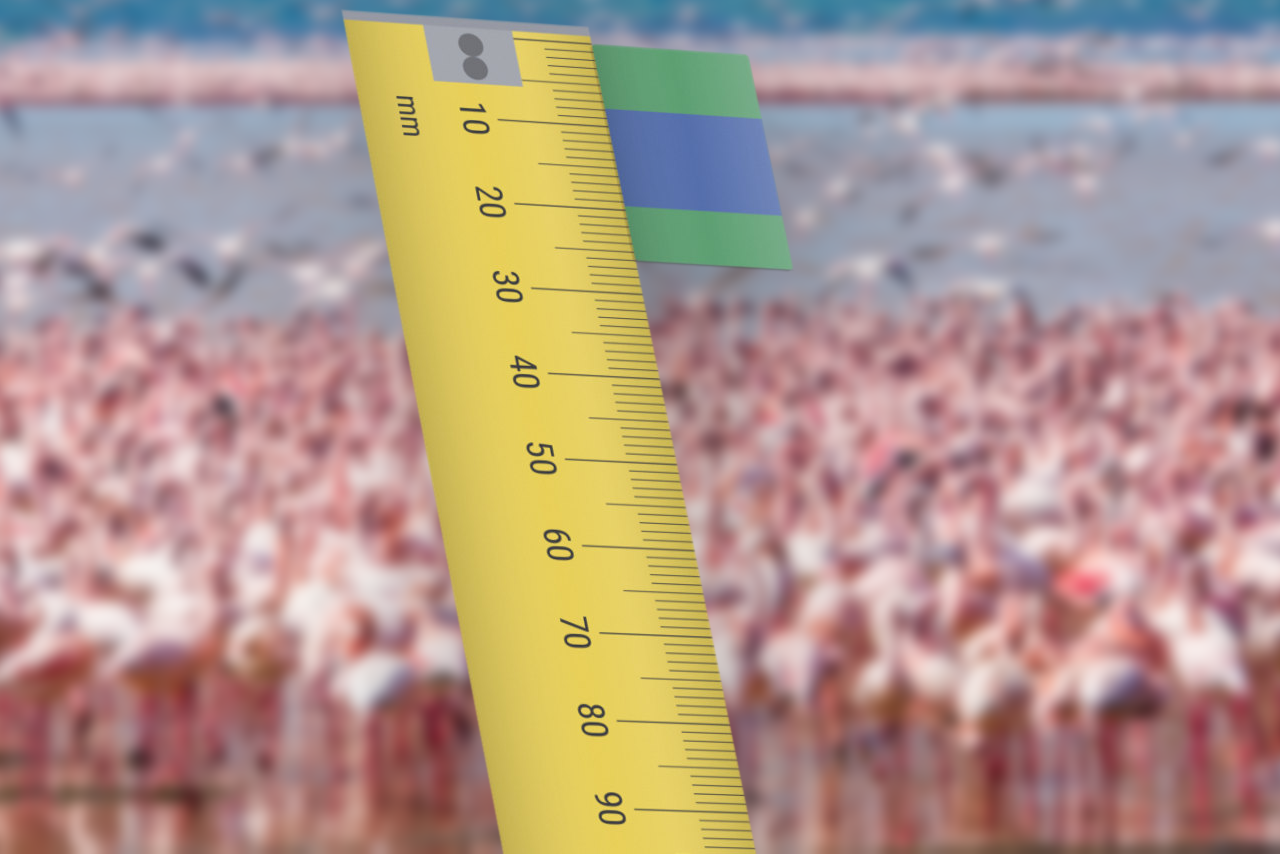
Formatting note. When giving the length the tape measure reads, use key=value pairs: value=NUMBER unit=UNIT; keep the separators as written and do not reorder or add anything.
value=26 unit=mm
